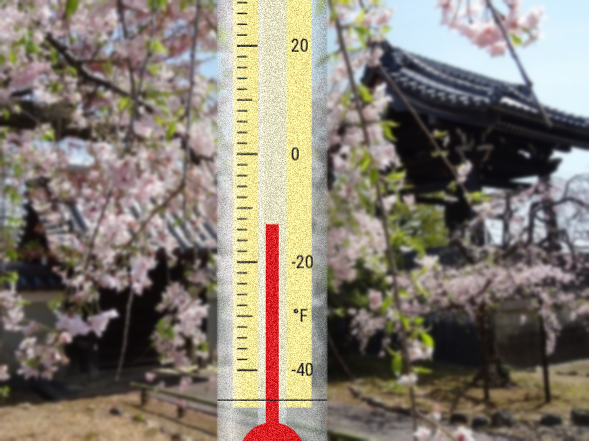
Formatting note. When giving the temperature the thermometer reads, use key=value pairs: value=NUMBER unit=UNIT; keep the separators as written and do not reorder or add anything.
value=-13 unit=°F
